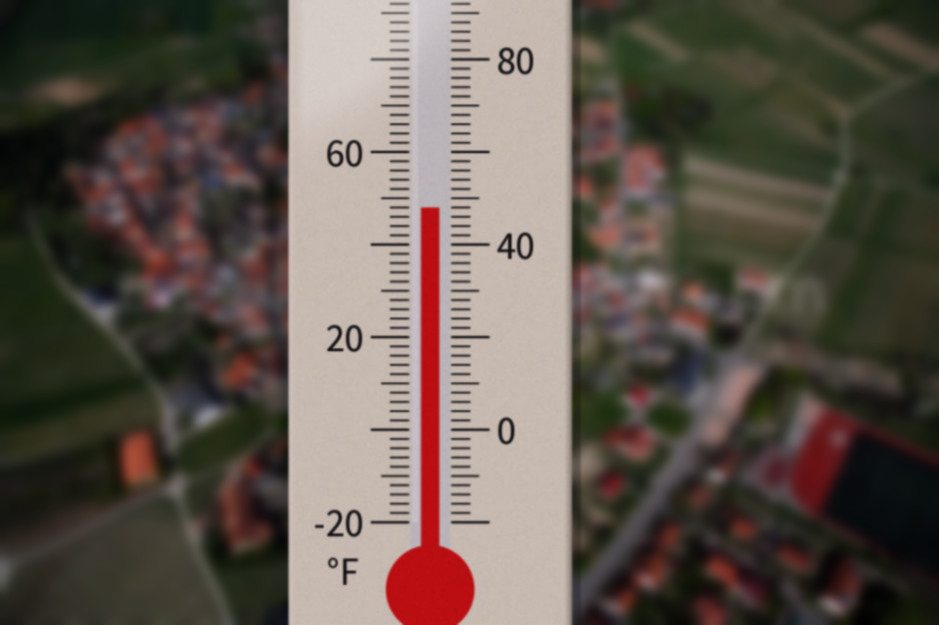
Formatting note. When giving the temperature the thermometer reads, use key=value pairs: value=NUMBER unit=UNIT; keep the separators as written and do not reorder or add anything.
value=48 unit=°F
